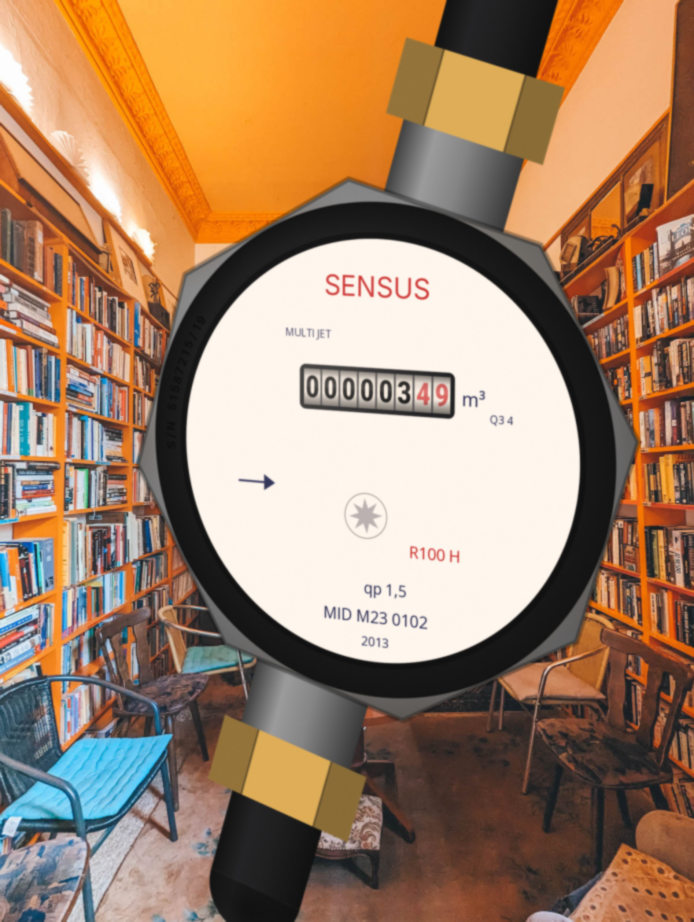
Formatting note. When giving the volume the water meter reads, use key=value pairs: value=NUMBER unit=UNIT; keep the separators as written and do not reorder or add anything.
value=3.49 unit=m³
